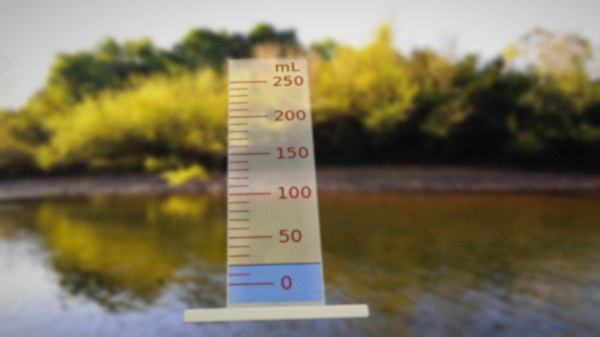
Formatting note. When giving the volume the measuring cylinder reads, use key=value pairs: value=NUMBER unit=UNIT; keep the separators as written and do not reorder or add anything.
value=20 unit=mL
